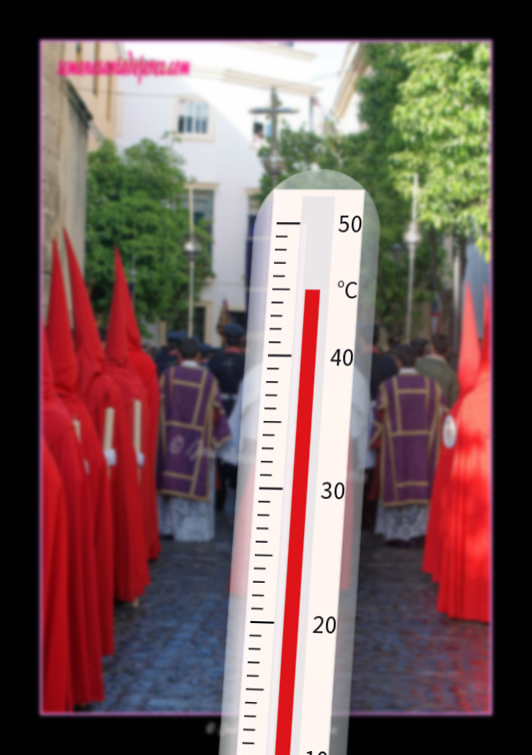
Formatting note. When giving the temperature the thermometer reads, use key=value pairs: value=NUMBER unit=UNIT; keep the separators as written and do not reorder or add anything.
value=45 unit=°C
